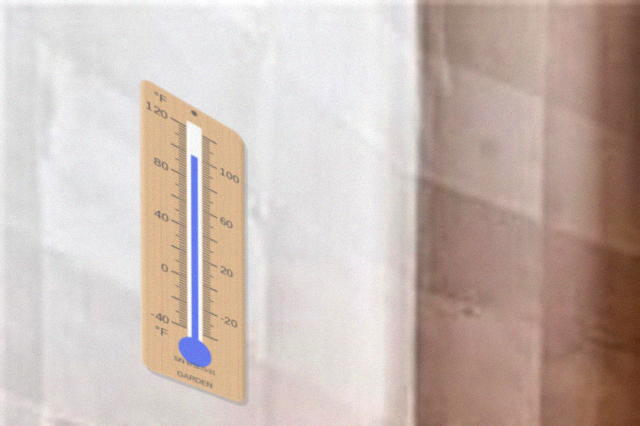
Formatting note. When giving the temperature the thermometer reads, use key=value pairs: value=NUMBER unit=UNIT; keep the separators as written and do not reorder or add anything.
value=100 unit=°F
